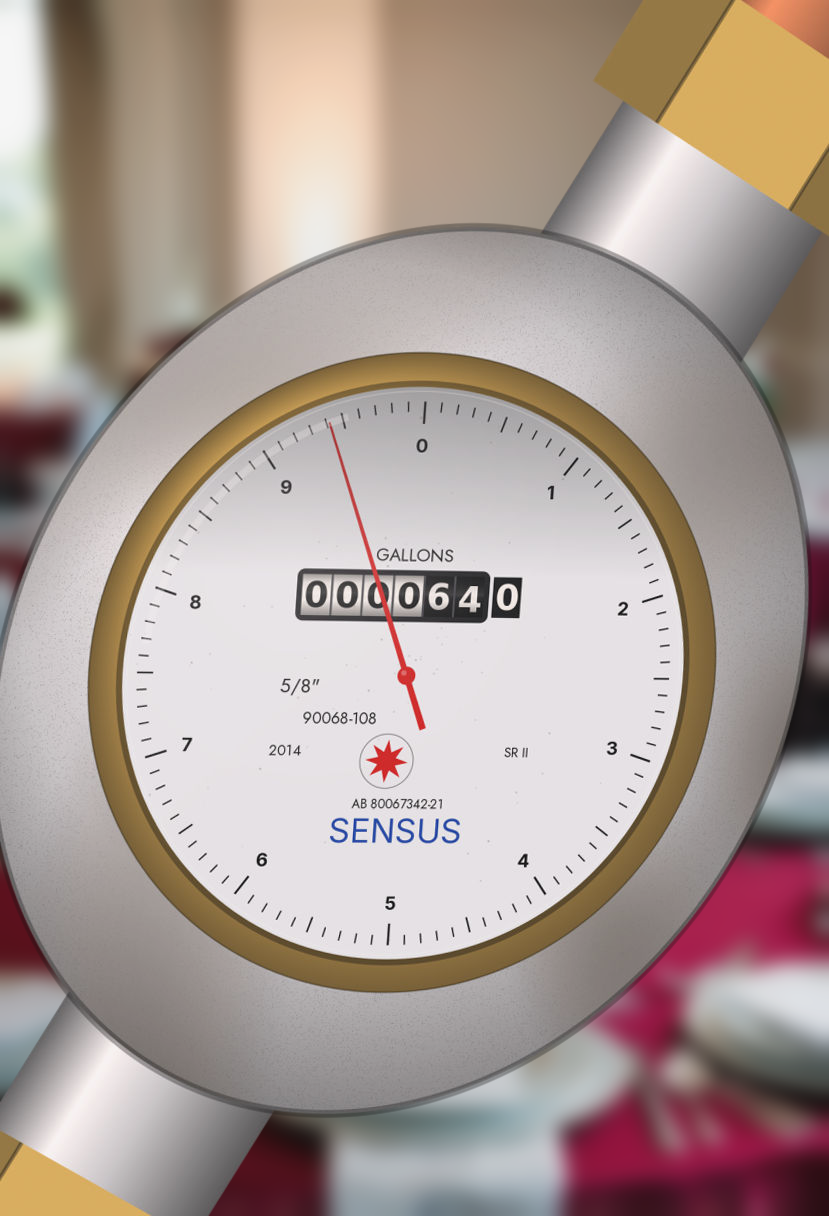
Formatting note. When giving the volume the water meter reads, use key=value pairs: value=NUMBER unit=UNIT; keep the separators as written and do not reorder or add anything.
value=639.4 unit=gal
